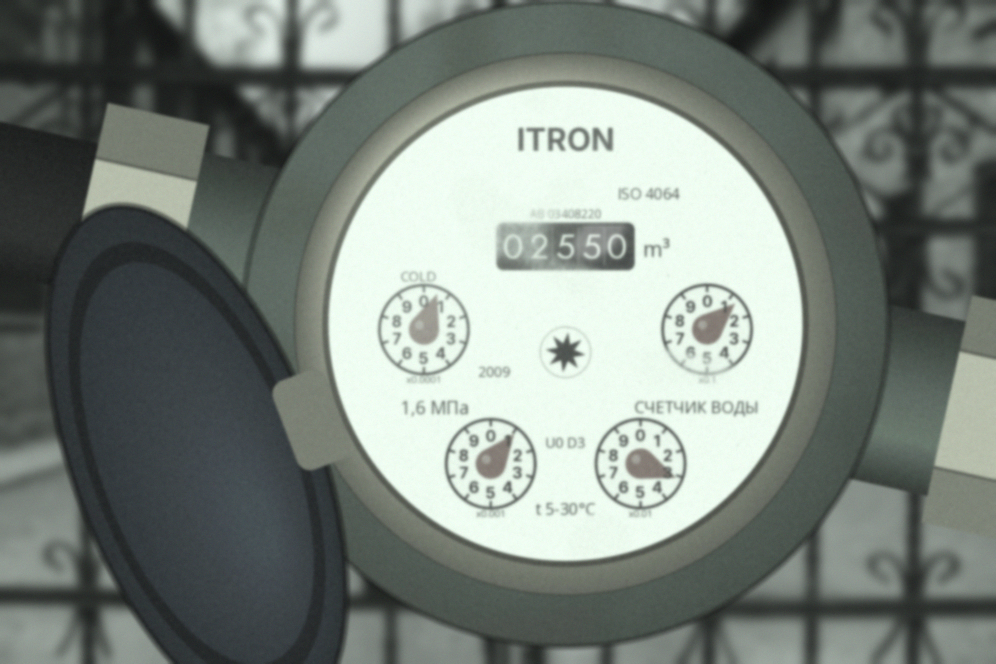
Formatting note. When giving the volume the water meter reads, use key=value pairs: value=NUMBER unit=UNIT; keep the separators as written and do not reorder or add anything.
value=2550.1310 unit=m³
